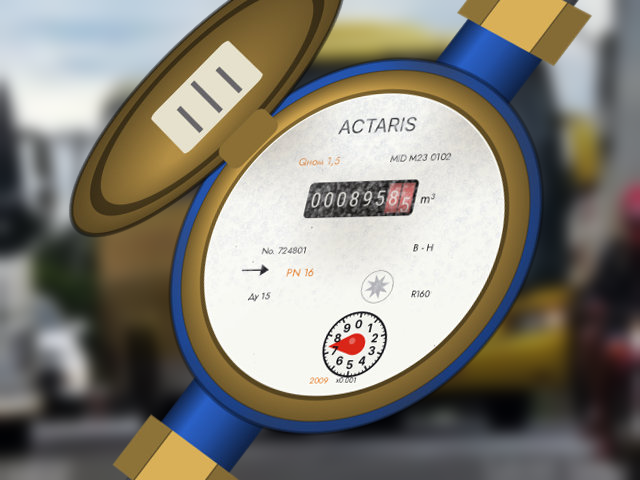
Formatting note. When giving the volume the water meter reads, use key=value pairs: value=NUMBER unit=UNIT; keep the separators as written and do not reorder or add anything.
value=895.847 unit=m³
